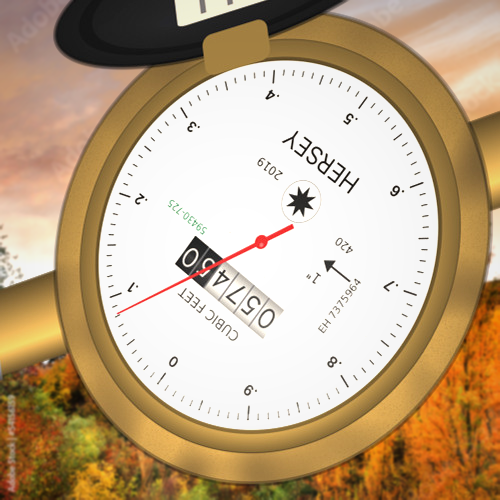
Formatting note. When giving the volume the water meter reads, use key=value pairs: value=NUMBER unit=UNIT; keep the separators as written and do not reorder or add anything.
value=57450.08 unit=ft³
